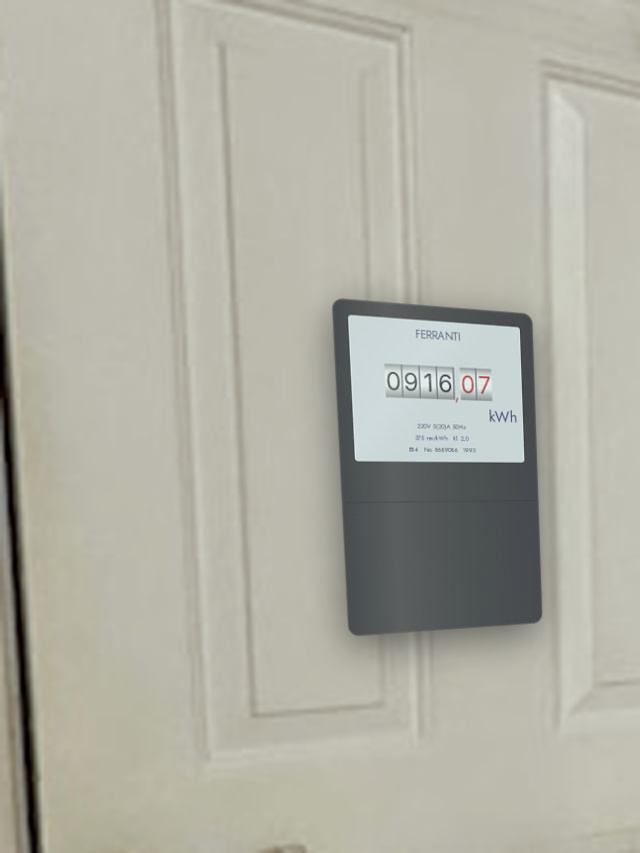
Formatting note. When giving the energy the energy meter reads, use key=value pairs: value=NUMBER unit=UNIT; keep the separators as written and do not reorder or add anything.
value=916.07 unit=kWh
